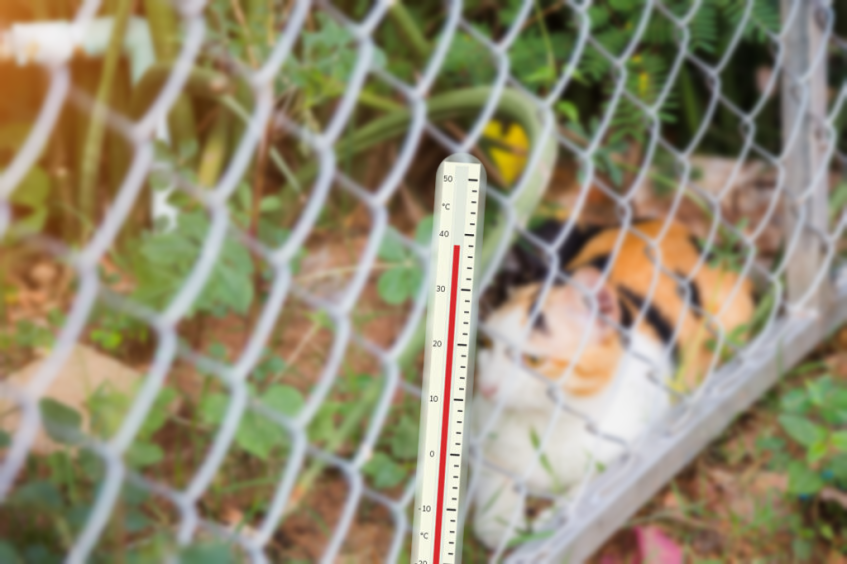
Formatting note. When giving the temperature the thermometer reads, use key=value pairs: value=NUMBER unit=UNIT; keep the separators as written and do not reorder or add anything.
value=38 unit=°C
